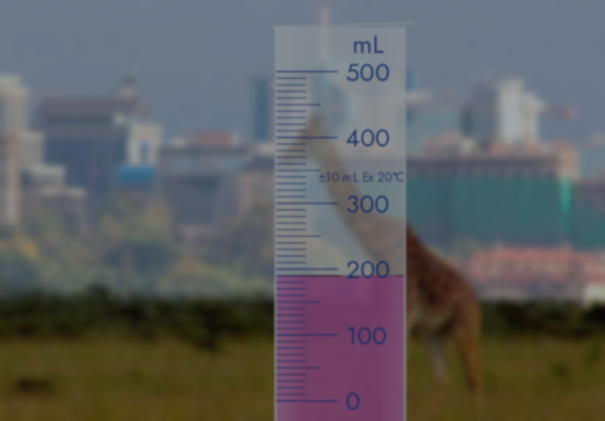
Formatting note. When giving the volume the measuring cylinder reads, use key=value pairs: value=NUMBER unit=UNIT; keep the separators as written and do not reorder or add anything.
value=190 unit=mL
